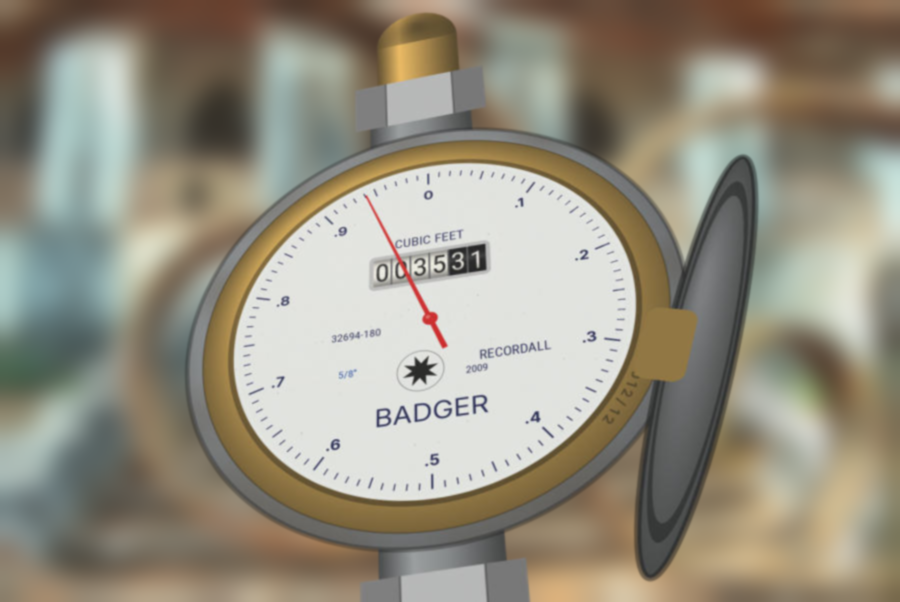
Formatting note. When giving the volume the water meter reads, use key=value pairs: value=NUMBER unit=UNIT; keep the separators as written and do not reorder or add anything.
value=3530.94 unit=ft³
